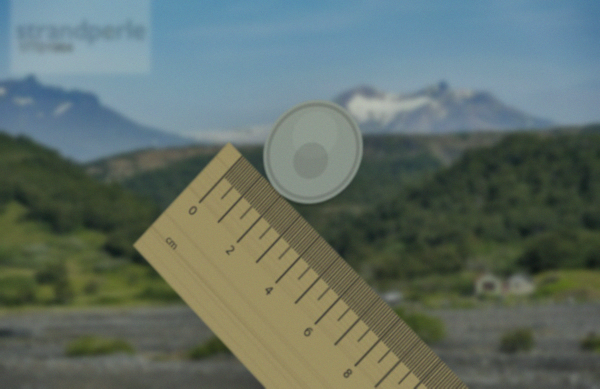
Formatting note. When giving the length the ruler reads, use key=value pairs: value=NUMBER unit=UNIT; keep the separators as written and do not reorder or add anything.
value=3.5 unit=cm
